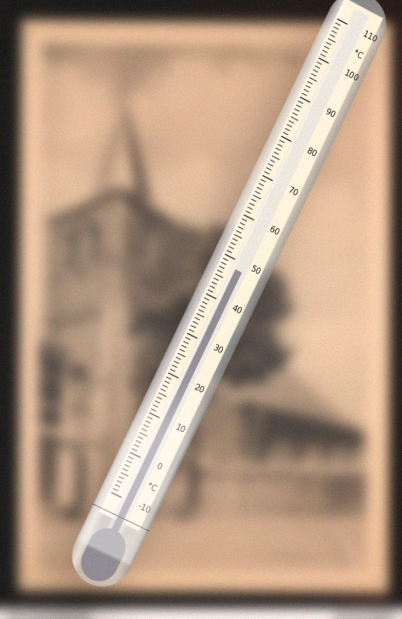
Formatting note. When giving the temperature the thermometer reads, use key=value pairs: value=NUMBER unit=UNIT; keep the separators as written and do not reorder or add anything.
value=48 unit=°C
